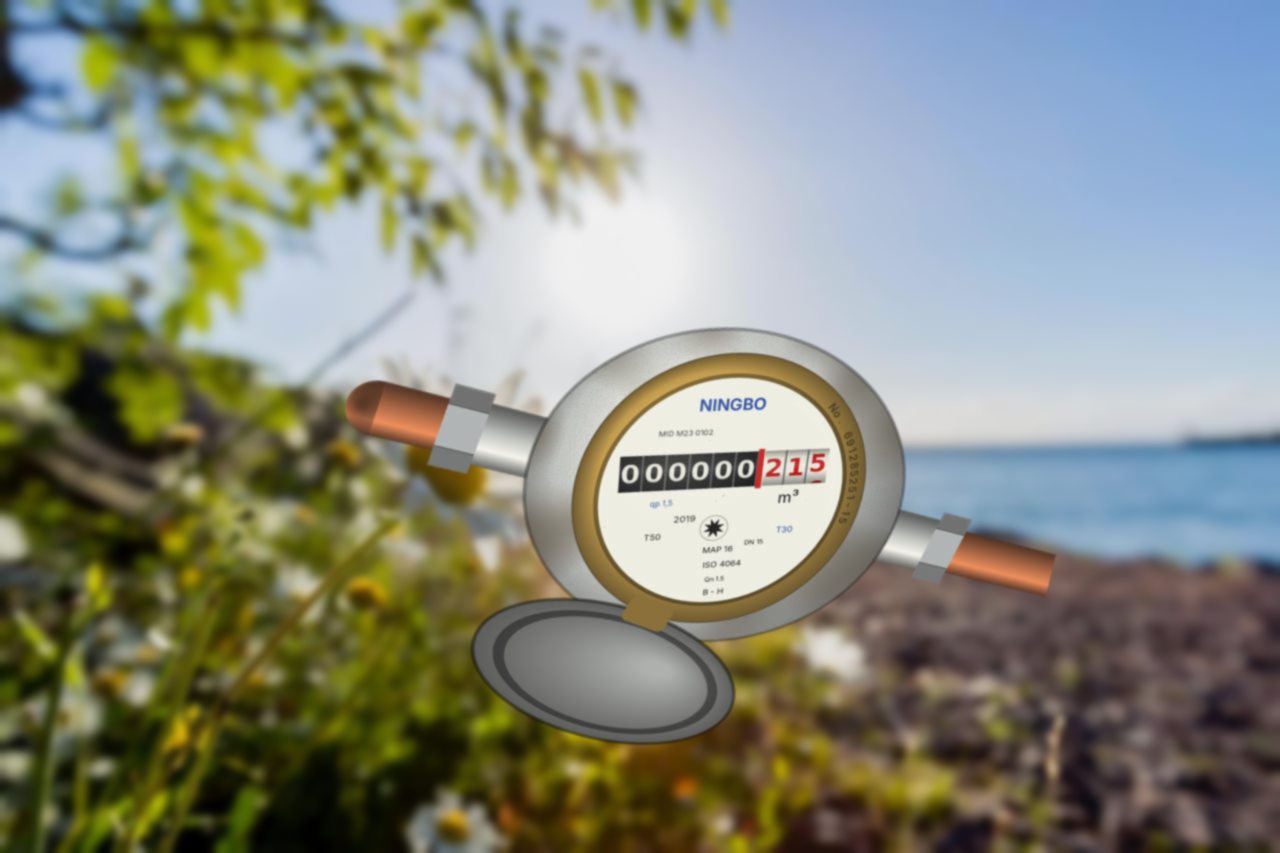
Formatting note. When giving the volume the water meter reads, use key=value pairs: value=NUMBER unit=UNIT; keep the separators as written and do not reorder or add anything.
value=0.215 unit=m³
